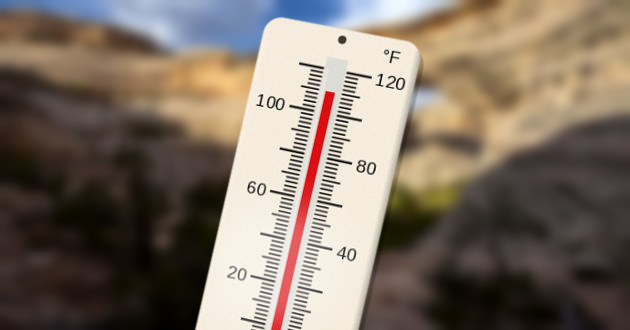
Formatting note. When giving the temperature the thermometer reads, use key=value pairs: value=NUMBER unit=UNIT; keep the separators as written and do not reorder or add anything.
value=110 unit=°F
